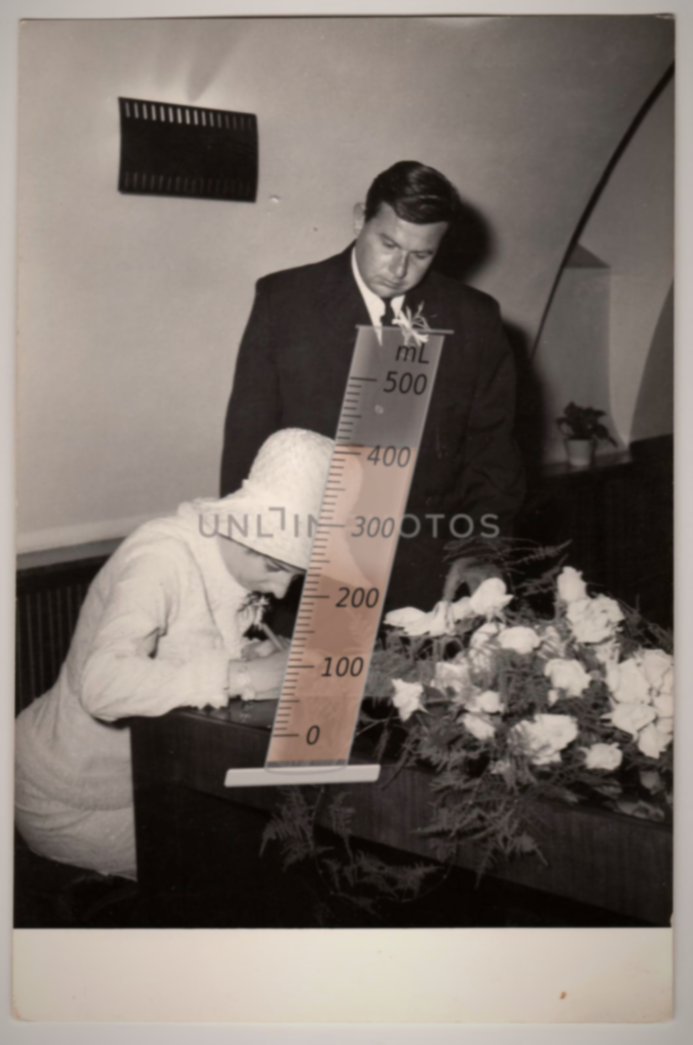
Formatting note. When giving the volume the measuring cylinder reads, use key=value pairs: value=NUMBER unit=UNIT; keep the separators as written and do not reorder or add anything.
value=410 unit=mL
